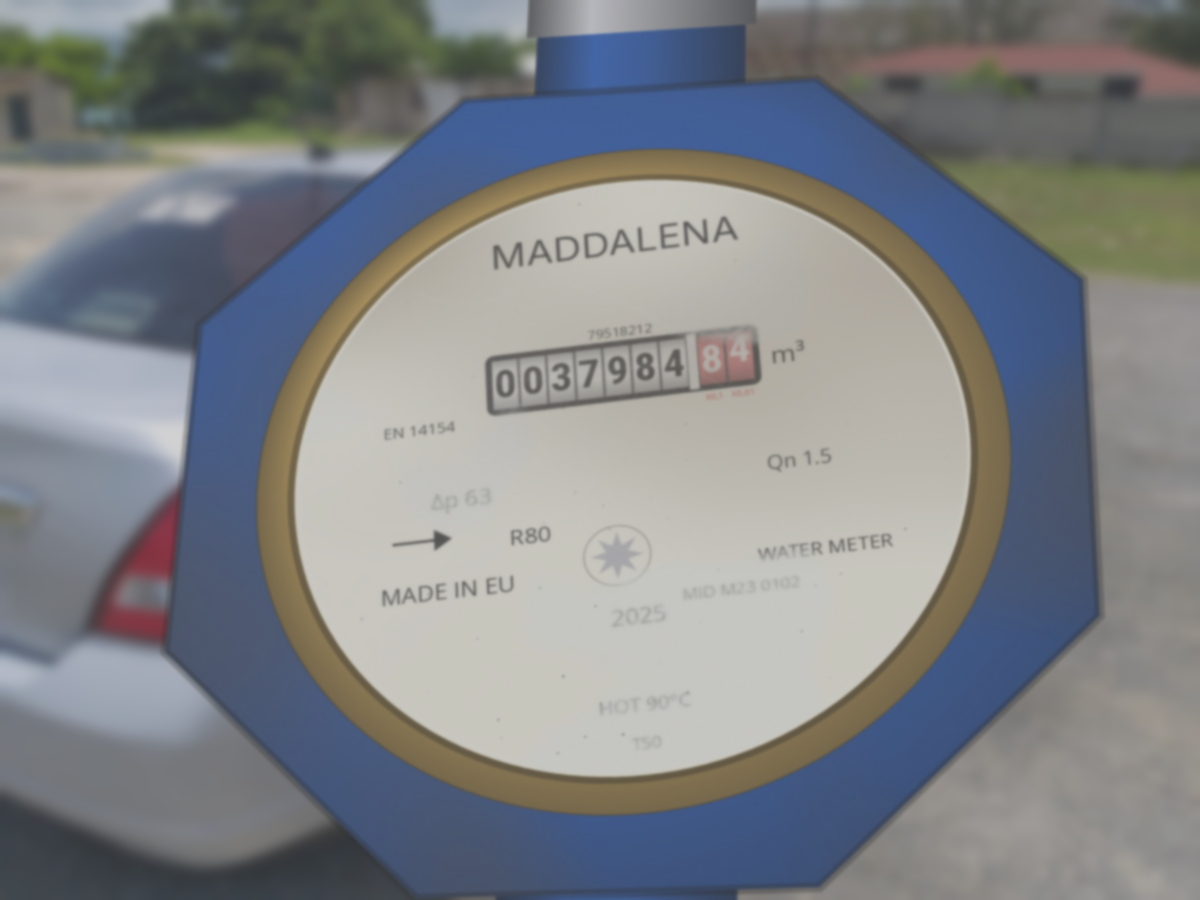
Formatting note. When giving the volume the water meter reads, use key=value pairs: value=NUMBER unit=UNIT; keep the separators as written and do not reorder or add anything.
value=37984.84 unit=m³
